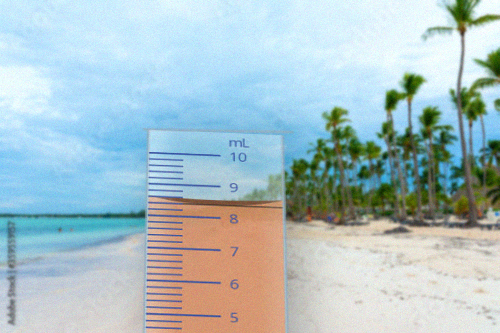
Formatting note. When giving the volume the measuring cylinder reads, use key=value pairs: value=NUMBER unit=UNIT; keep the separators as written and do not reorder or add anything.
value=8.4 unit=mL
